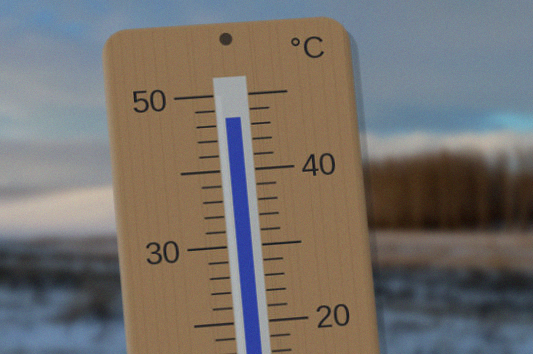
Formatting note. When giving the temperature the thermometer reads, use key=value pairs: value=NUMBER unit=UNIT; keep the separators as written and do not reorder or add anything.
value=47 unit=°C
